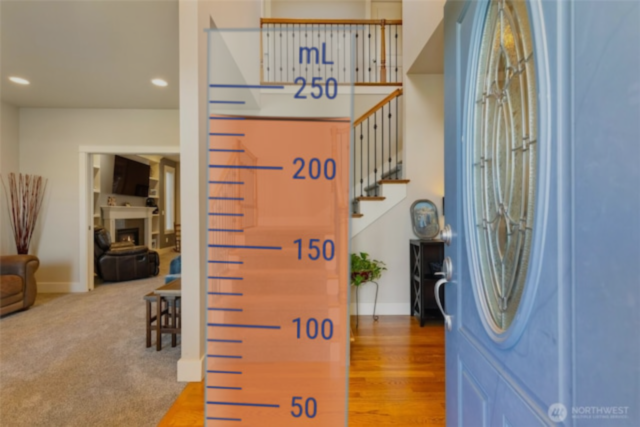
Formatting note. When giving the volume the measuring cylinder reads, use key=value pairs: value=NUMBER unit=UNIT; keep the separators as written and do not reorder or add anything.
value=230 unit=mL
